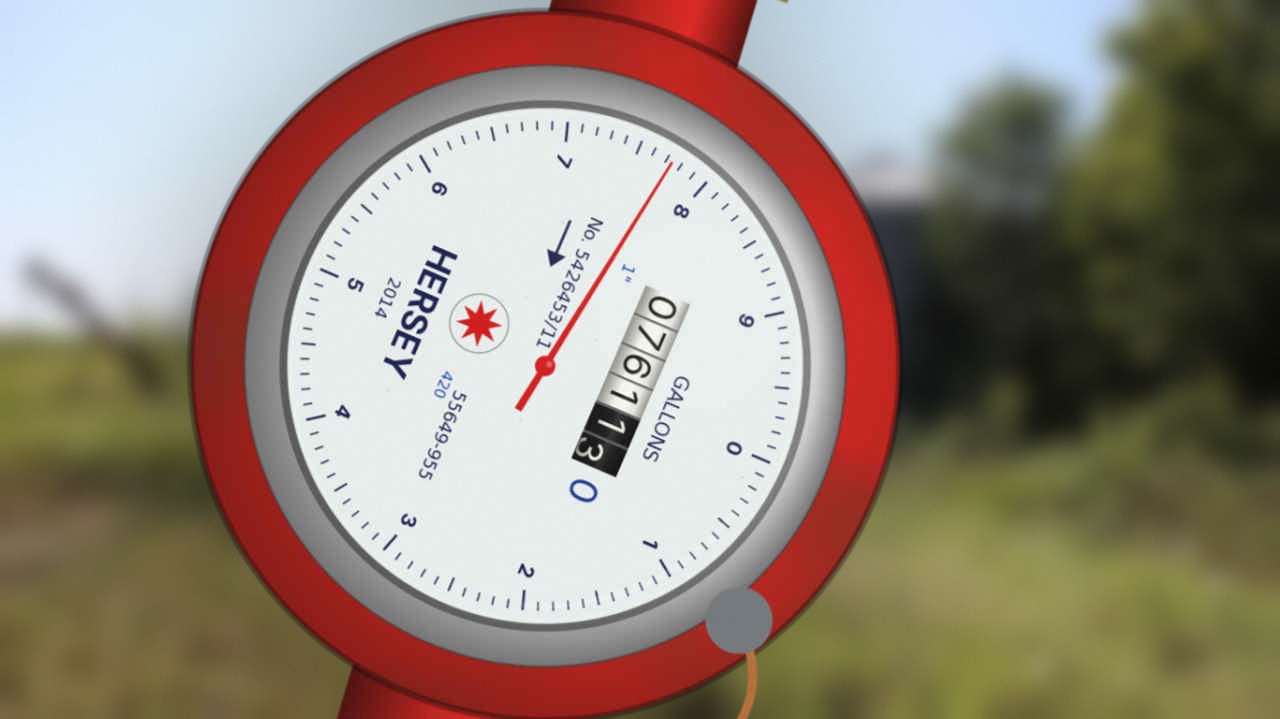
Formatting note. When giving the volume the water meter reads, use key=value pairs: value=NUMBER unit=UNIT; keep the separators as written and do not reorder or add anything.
value=761127.7 unit=gal
